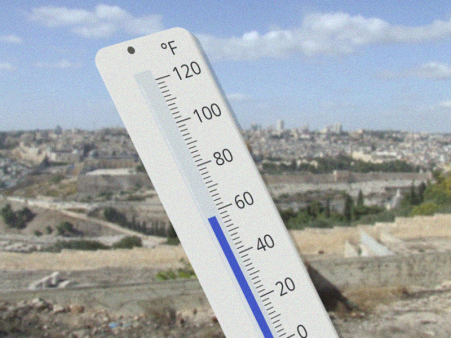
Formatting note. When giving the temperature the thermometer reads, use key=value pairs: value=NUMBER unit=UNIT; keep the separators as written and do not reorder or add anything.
value=58 unit=°F
